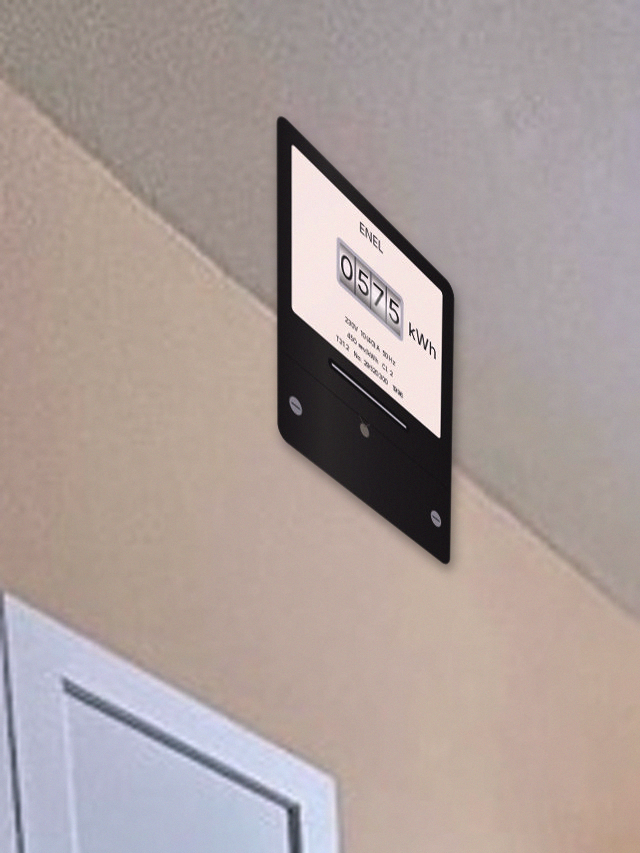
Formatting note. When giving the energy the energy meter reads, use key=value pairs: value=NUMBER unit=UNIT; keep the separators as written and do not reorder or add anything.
value=575 unit=kWh
